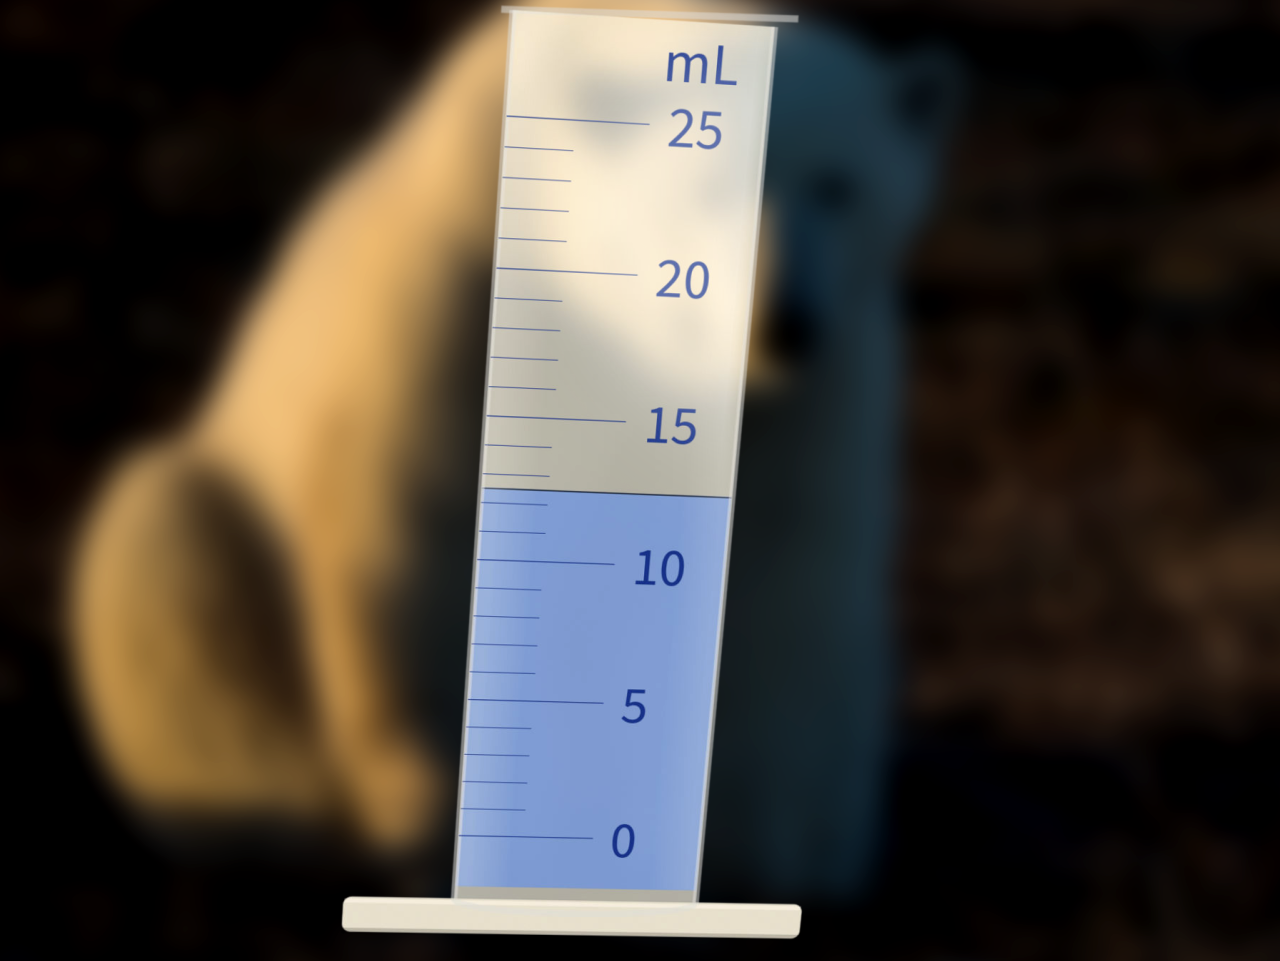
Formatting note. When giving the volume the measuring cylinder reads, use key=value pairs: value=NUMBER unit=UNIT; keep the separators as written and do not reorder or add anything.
value=12.5 unit=mL
